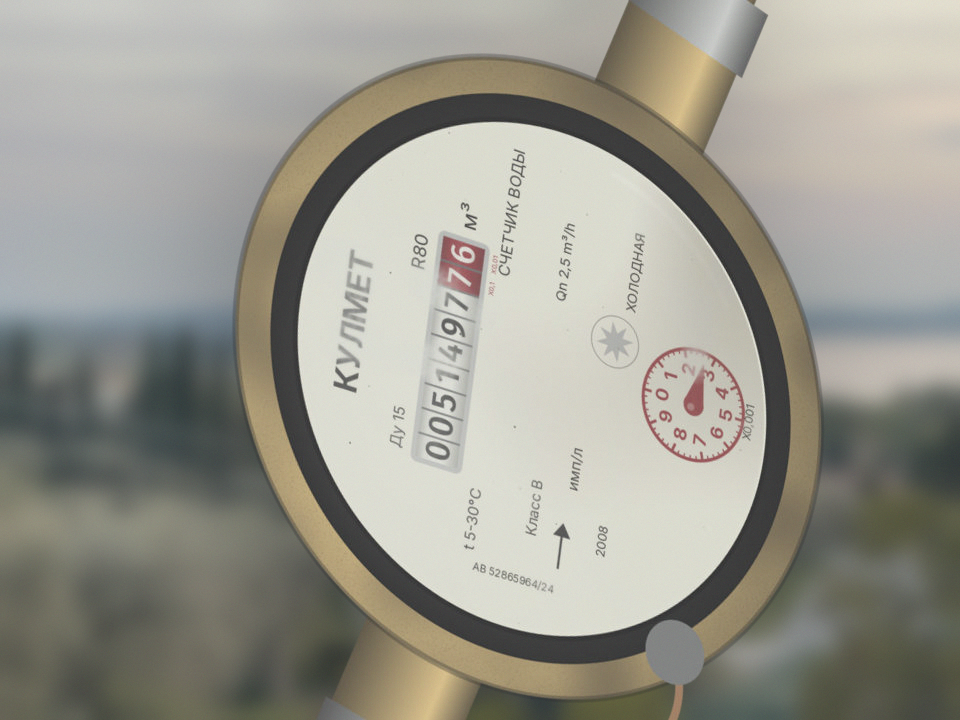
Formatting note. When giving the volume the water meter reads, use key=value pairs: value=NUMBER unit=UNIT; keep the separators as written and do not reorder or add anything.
value=51497.762 unit=m³
